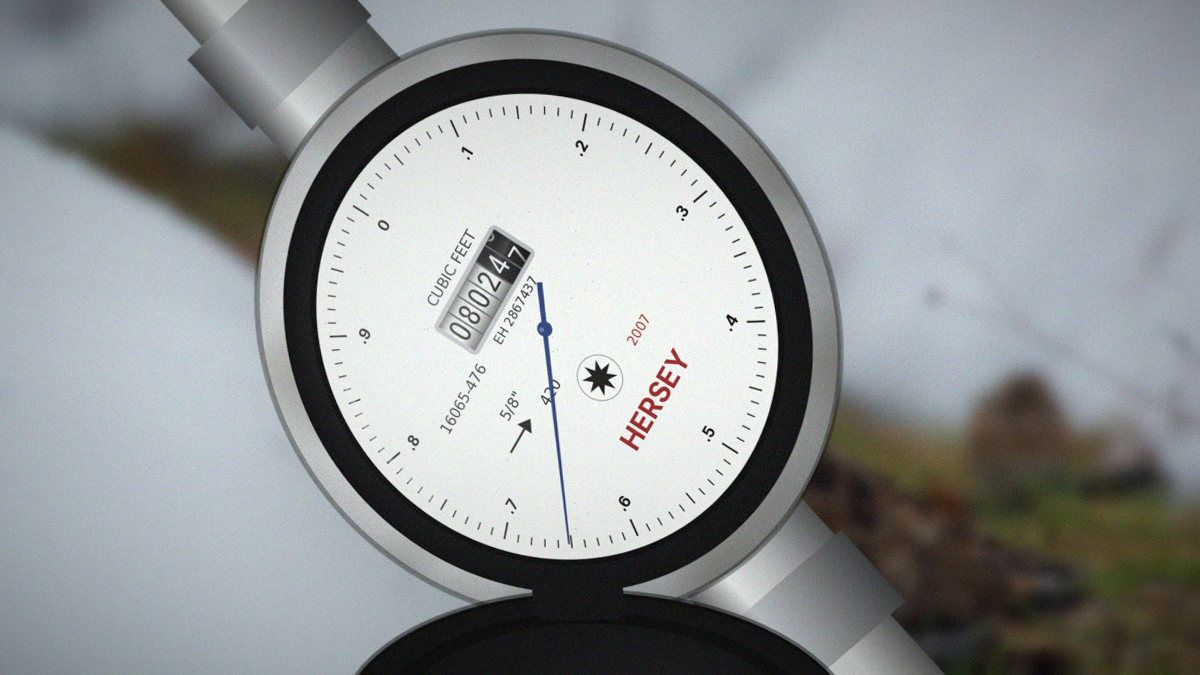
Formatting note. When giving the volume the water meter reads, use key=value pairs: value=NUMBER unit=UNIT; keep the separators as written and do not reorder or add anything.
value=80246.65 unit=ft³
